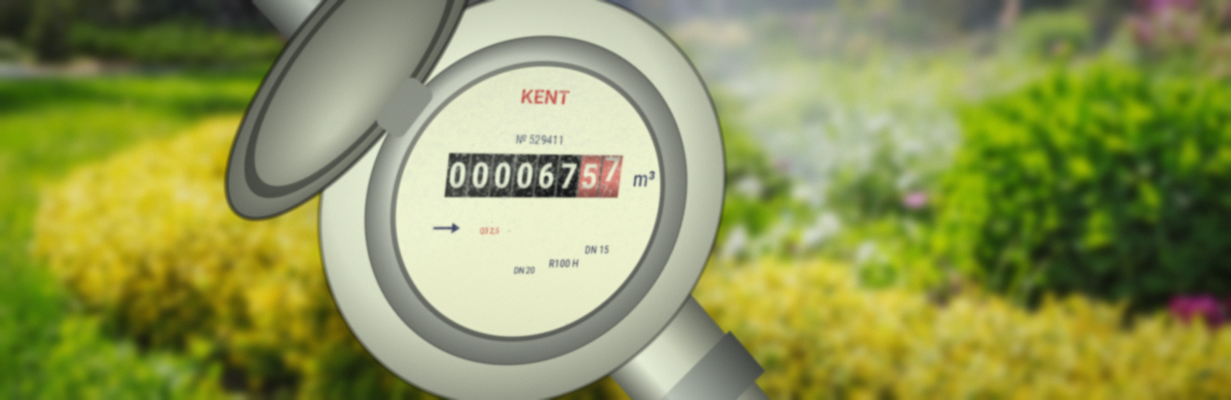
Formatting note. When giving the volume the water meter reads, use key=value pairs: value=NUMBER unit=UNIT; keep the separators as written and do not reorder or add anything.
value=67.57 unit=m³
